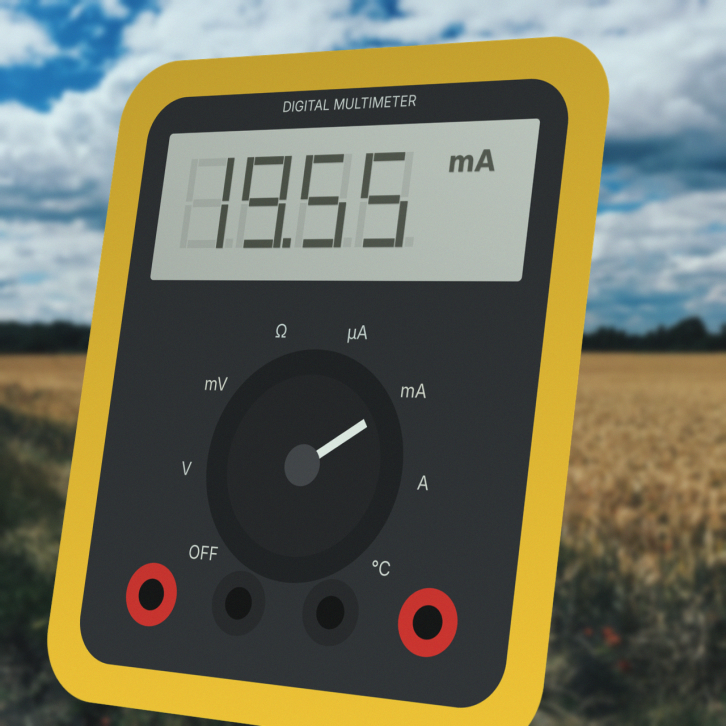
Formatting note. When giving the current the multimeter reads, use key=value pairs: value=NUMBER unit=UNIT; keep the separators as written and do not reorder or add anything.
value=19.55 unit=mA
